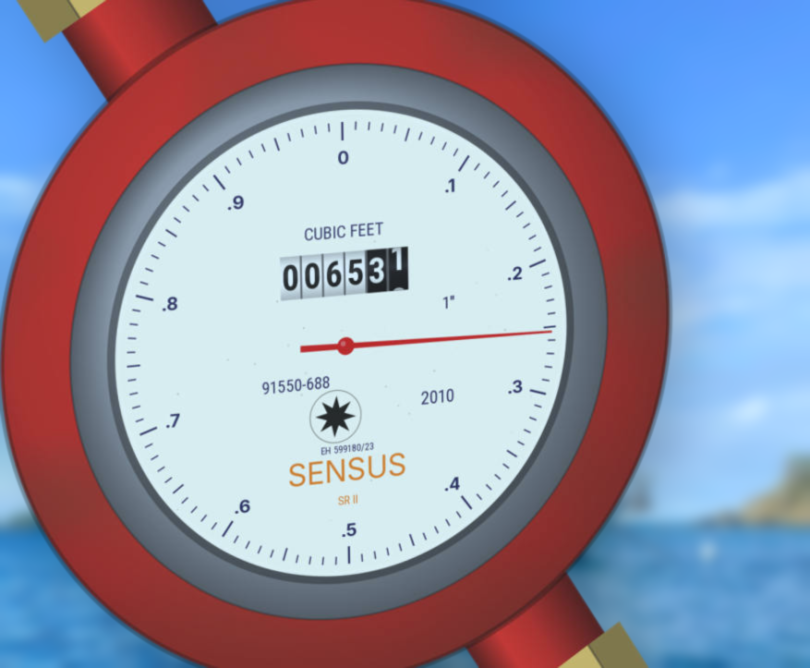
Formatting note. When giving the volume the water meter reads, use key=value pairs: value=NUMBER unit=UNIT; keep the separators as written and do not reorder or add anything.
value=6531.25 unit=ft³
